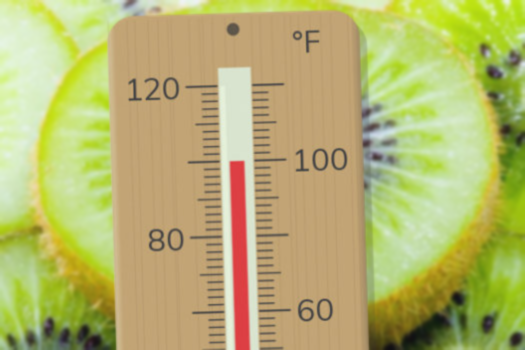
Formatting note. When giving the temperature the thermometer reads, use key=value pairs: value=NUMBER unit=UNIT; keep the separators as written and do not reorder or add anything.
value=100 unit=°F
